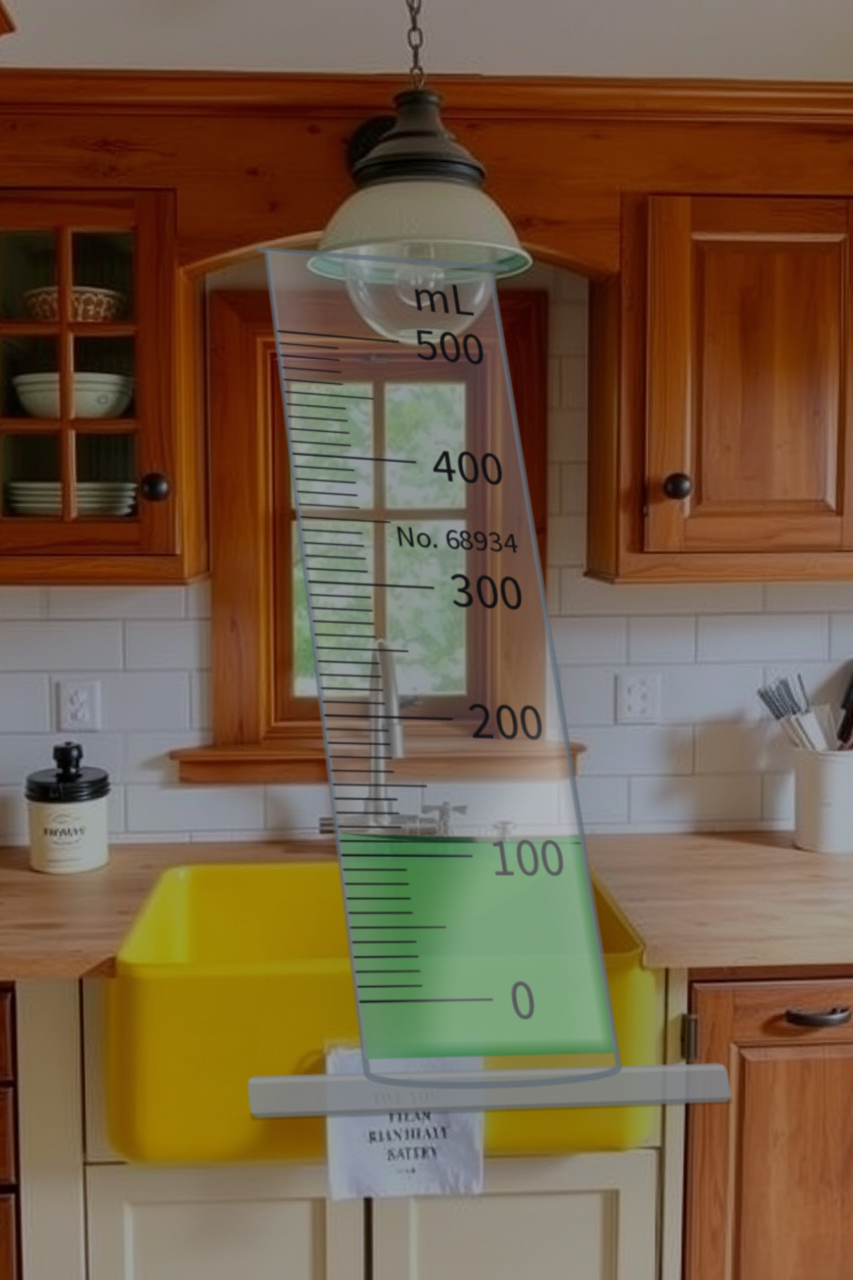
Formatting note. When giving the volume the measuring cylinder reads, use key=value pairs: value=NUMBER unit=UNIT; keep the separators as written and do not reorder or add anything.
value=110 unit=mL
